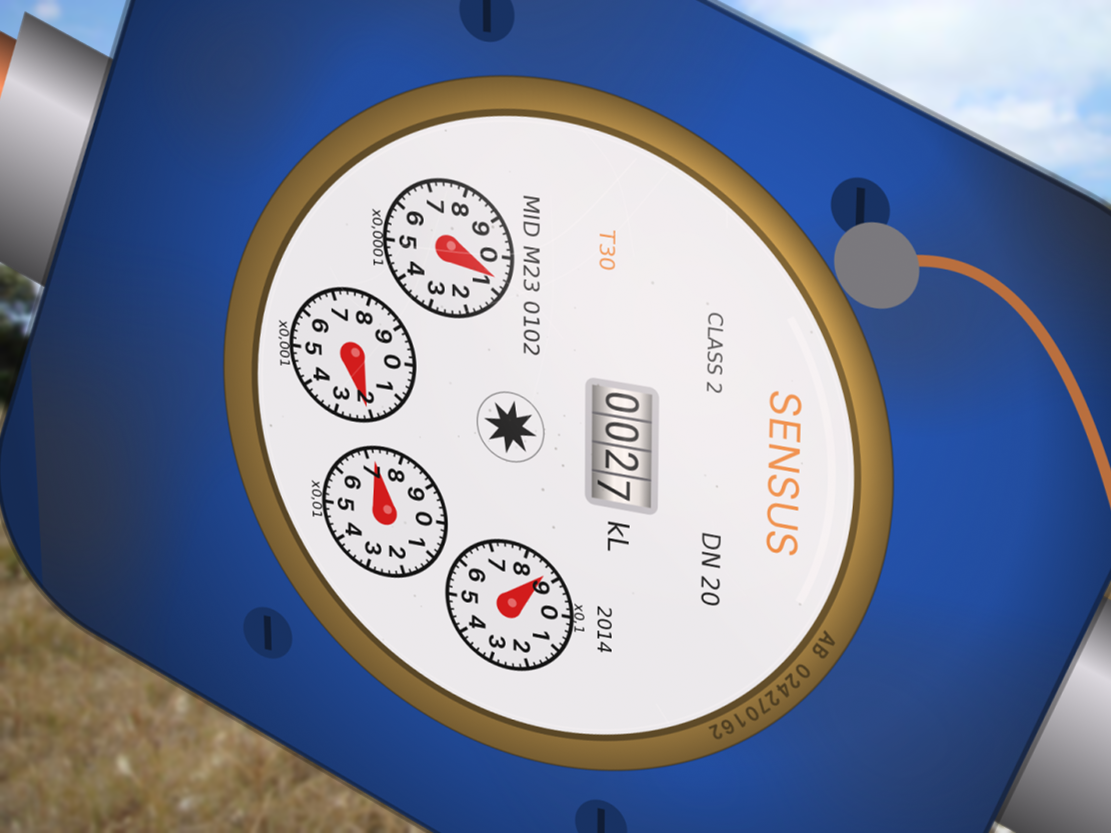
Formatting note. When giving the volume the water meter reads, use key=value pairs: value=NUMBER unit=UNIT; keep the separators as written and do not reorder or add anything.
value=26.8720 unit=kL
